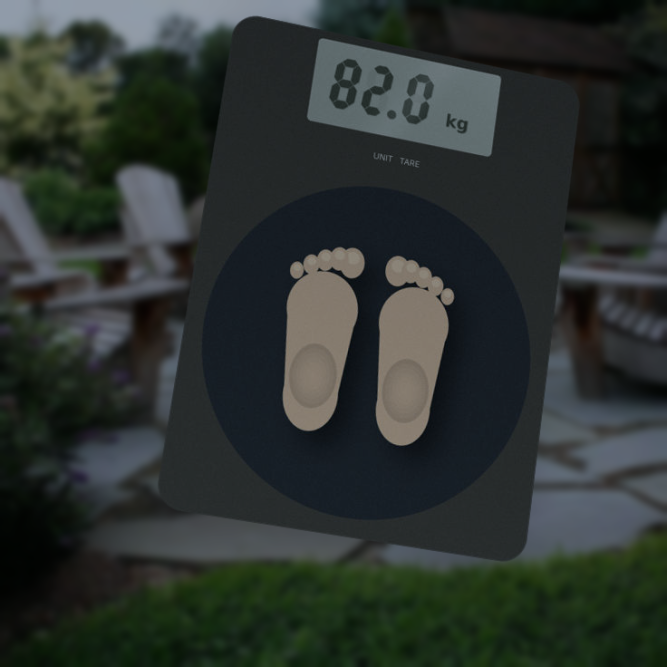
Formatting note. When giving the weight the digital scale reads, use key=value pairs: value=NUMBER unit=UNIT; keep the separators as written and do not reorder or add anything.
value=82.0 unit=kg
